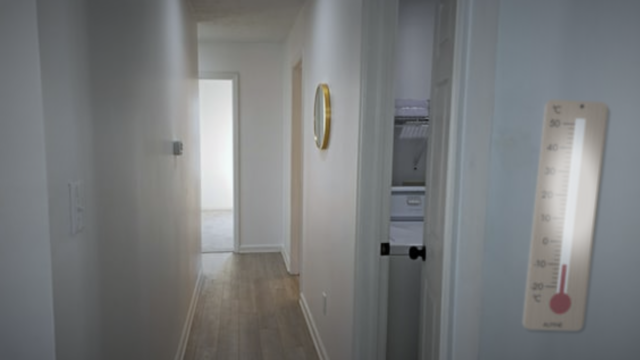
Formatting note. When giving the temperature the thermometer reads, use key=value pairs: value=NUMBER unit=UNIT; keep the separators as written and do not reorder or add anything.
value=-10 unit=°C
